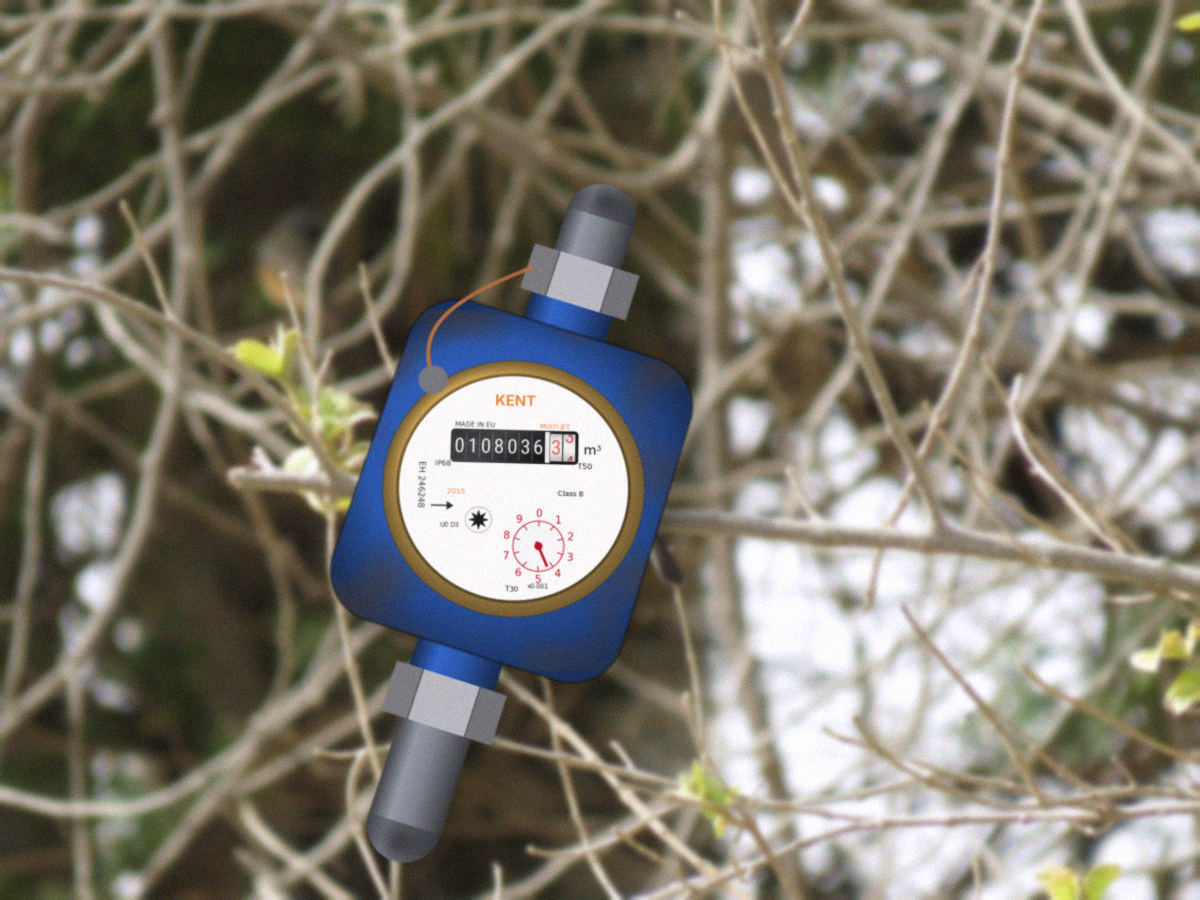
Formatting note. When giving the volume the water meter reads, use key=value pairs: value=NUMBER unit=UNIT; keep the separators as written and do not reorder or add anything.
value=108036.334 unit=m³
